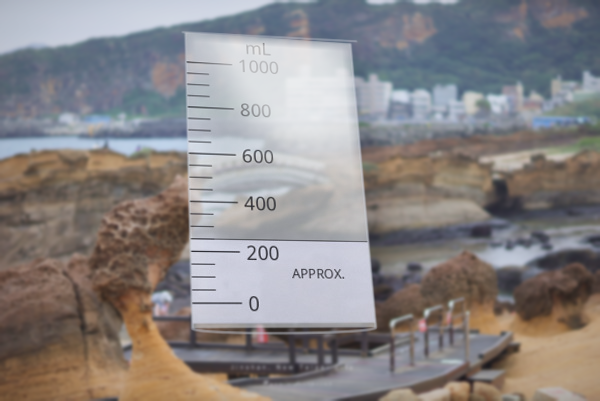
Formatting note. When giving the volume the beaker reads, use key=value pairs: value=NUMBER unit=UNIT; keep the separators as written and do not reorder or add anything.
value=250 unit=mL
